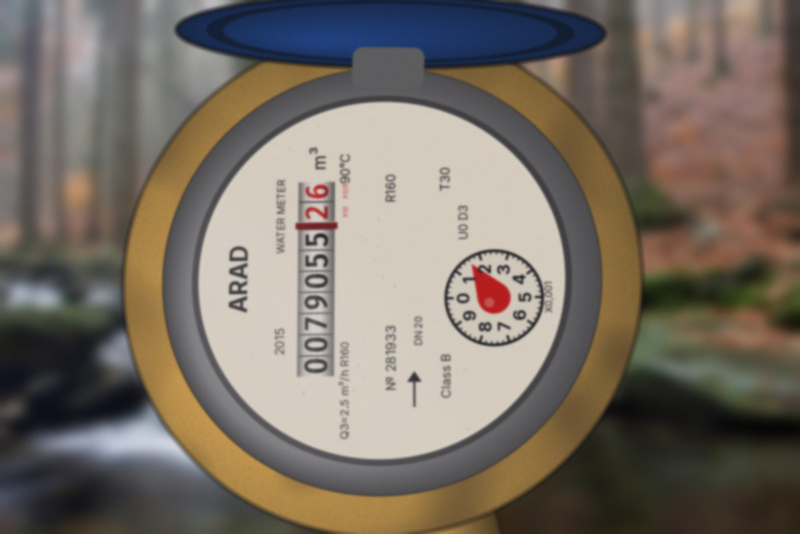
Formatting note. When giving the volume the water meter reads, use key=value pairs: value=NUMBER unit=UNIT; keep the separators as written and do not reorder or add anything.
value=79055.261 unit=m³
